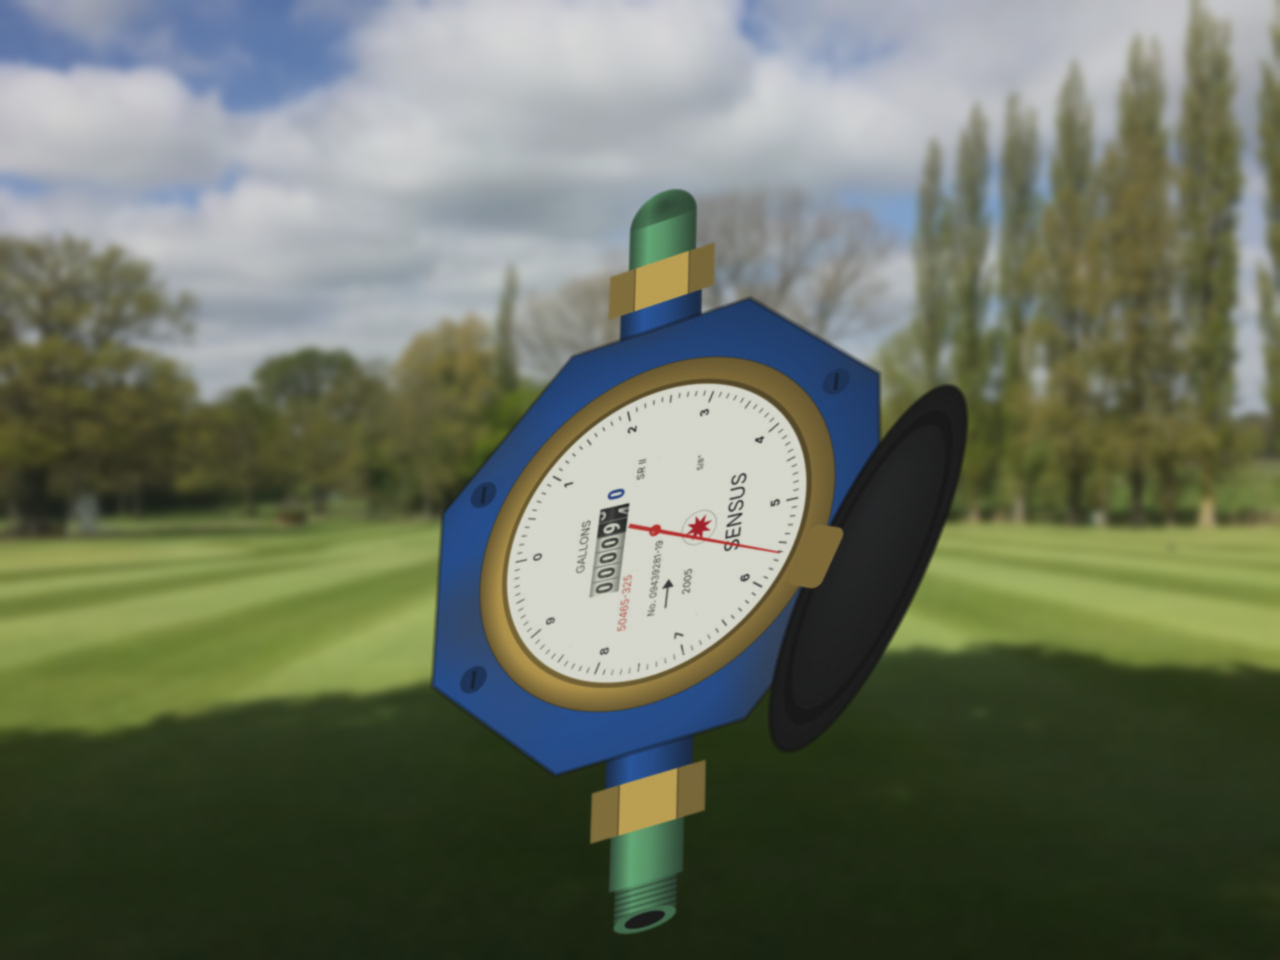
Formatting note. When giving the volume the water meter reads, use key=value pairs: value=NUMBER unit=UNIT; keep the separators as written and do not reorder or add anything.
value=935.6 unit=gal
